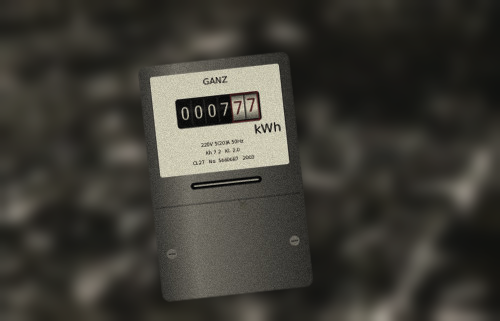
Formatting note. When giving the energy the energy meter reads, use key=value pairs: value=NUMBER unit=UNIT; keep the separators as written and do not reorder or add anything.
value=7.77 unit=kWh
